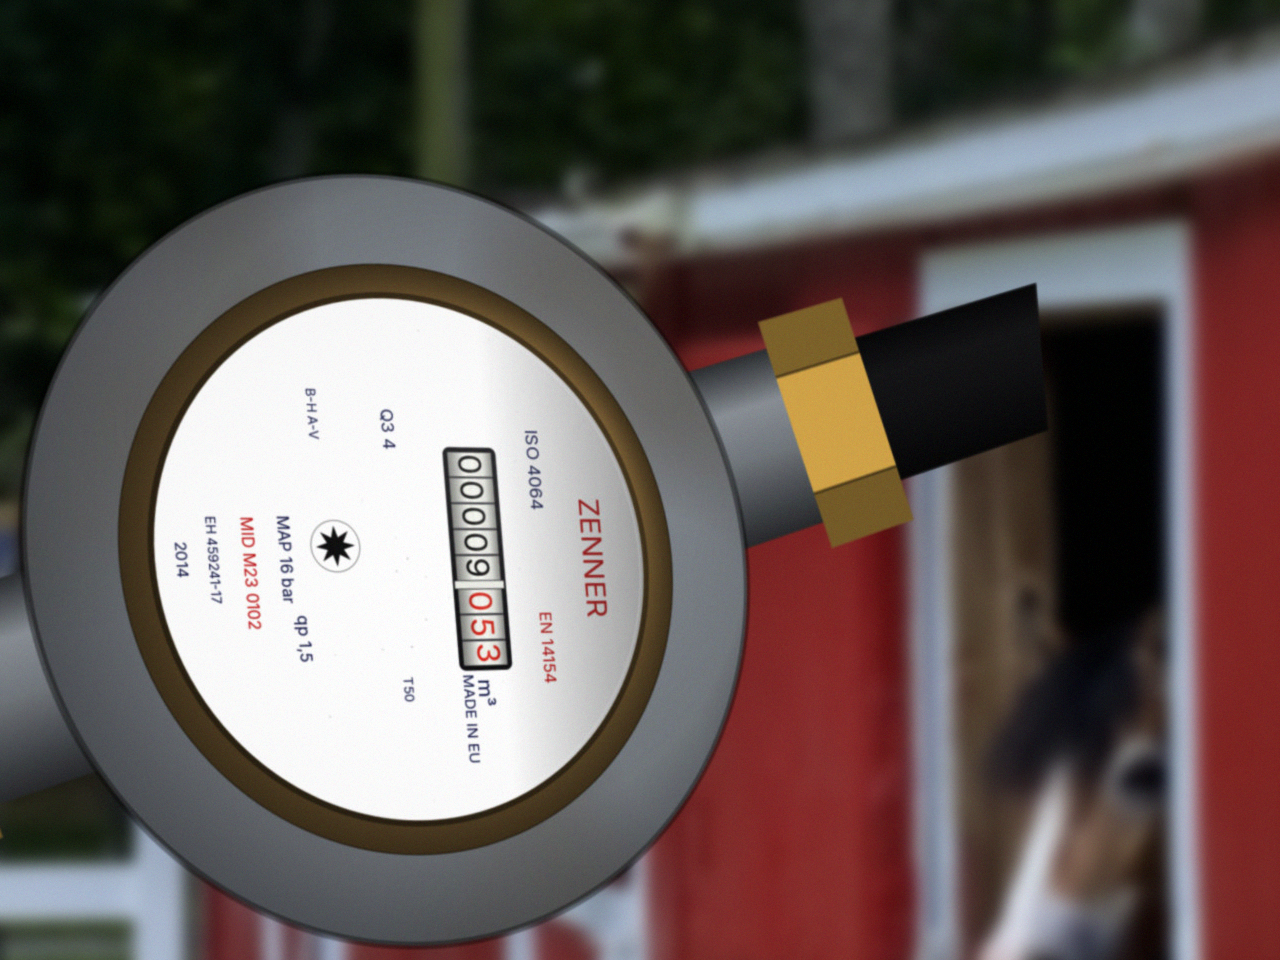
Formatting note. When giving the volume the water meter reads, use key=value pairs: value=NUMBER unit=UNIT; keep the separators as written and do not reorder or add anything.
value=9.053 unit=m³
